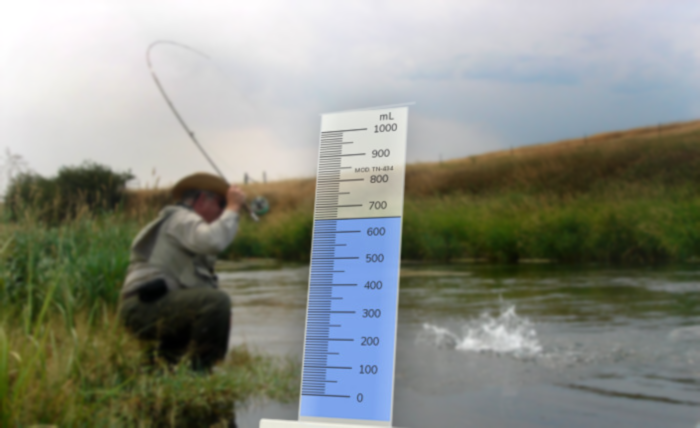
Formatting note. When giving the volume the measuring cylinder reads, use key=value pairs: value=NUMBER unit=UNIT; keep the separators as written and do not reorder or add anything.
value=650 unit=mL
